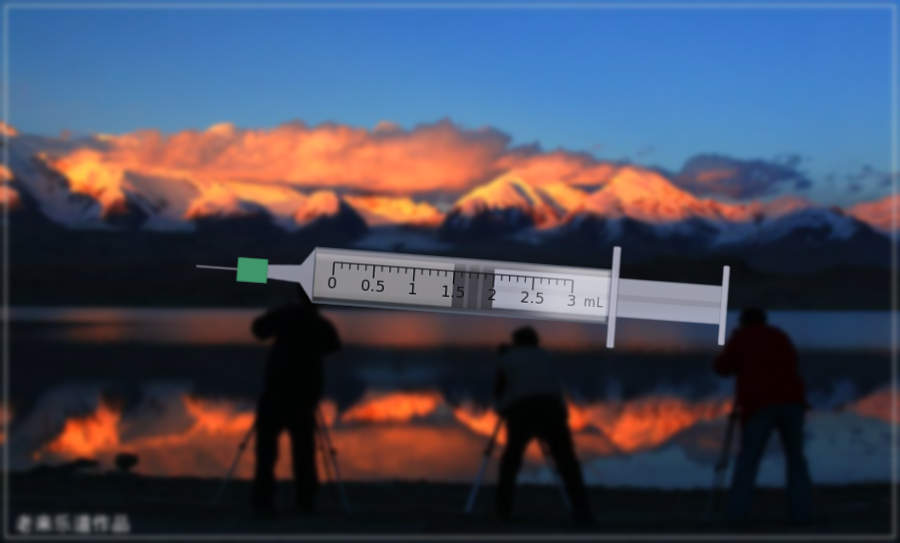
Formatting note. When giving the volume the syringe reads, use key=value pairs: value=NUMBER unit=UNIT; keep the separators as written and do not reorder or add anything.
value=1.5 unit=mL
